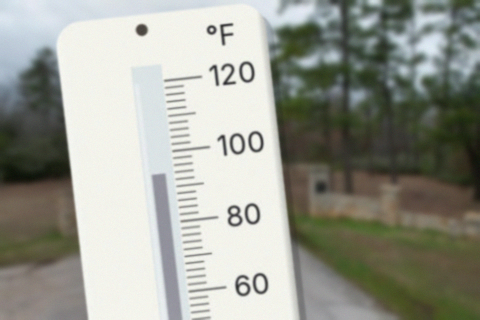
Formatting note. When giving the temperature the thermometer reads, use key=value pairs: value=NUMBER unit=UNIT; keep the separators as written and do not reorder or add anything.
value=94 unit=°F
